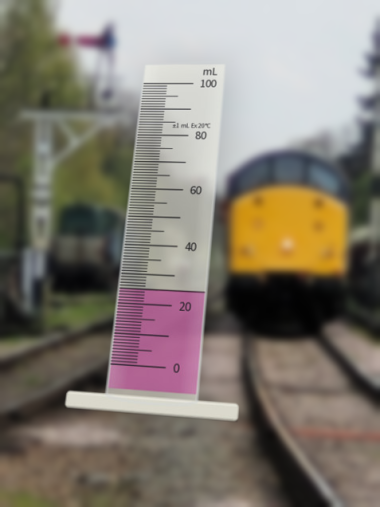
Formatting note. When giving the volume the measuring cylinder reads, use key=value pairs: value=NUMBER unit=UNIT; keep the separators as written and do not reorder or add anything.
value=25 unit=mL
